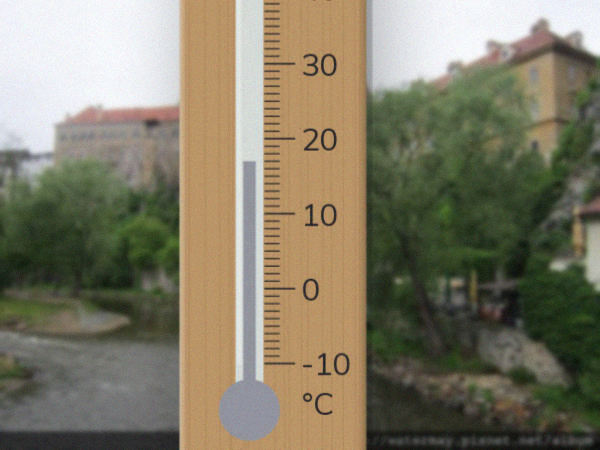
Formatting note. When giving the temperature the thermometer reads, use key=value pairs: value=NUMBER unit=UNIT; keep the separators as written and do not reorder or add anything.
value=17 unit=°C
